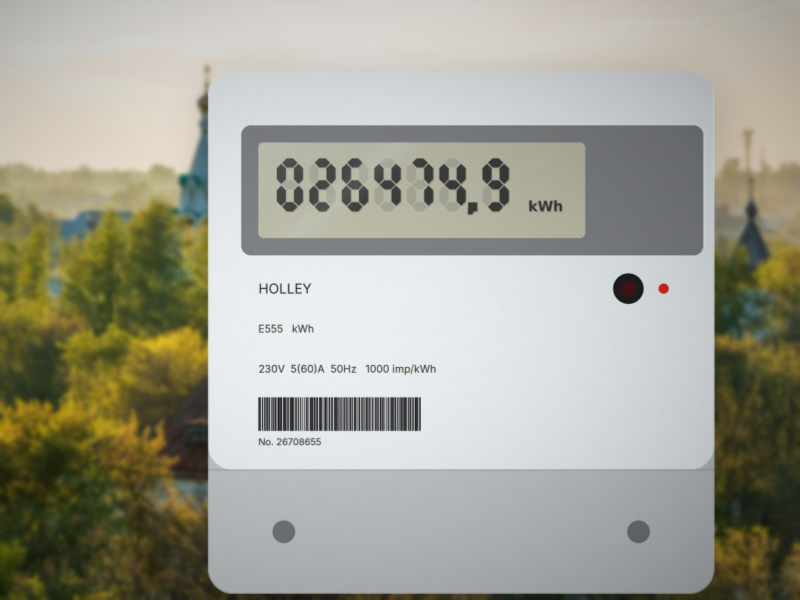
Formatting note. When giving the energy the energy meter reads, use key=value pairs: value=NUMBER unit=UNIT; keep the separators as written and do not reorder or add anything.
value=26474.9 unit=kWh
